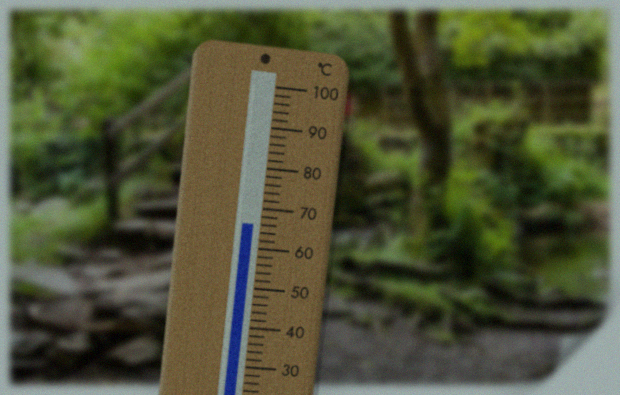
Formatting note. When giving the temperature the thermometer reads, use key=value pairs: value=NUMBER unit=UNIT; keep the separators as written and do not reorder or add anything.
value=66 unit=°C
